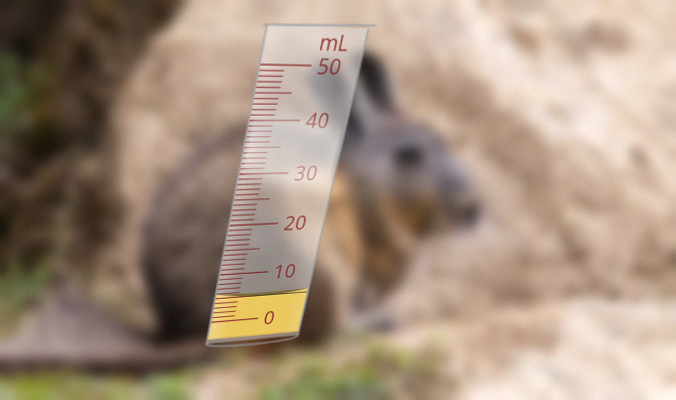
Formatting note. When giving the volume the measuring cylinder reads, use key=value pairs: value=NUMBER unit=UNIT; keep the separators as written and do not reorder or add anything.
value=5 unit=mL
